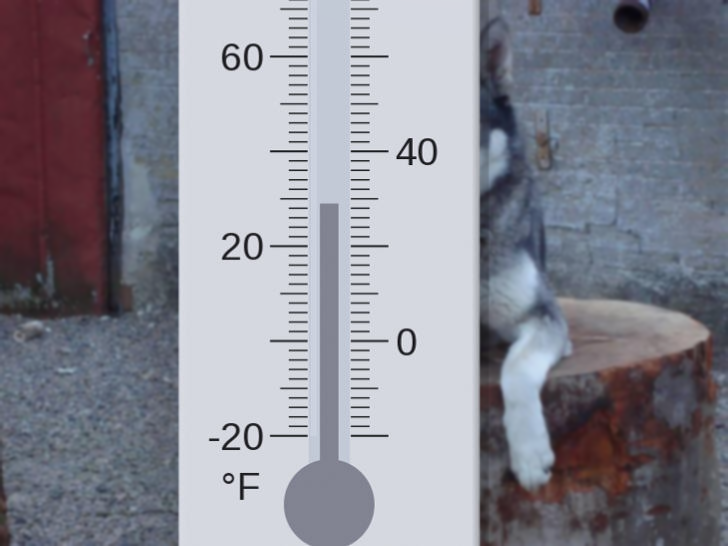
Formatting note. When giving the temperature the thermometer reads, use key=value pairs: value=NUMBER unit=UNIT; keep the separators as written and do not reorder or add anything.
value=29 unit=°F
